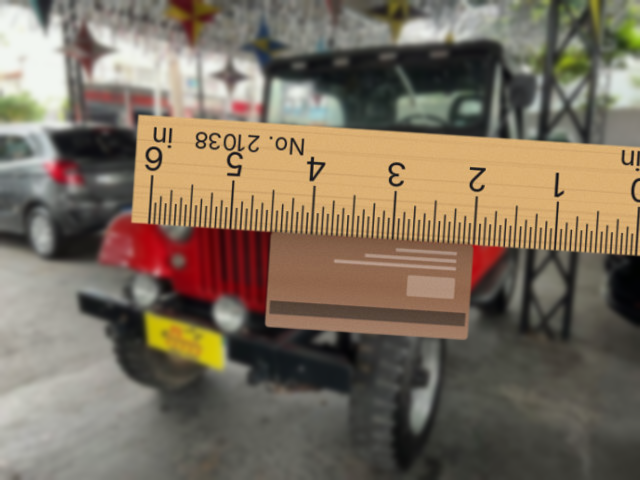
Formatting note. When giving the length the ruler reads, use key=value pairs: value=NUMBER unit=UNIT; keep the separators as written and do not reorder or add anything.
value=2.5 unit=in
